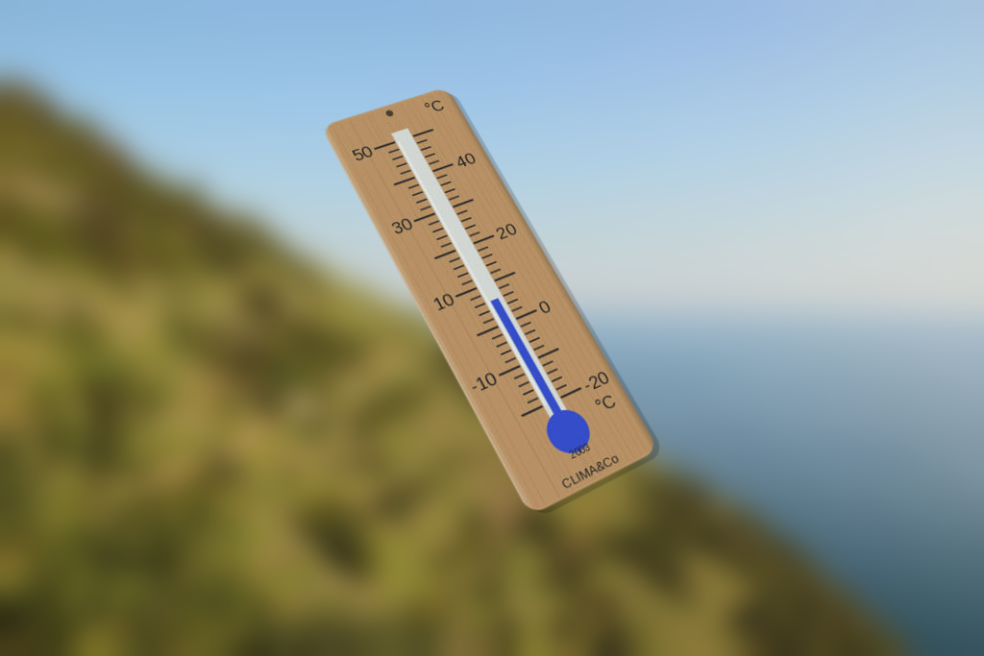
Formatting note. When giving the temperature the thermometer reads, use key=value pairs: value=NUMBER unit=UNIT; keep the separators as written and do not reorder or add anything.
value=6 unit=°C
